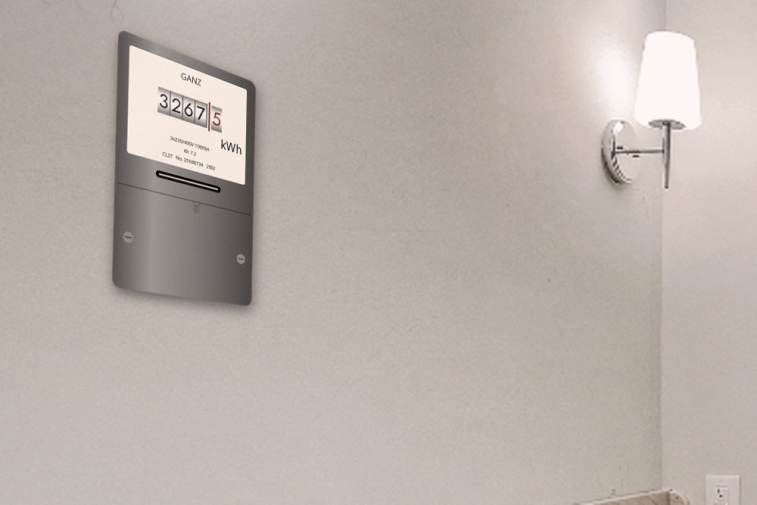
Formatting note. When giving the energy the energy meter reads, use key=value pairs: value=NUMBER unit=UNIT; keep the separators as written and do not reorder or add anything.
value=3267.5 unit=kWh
